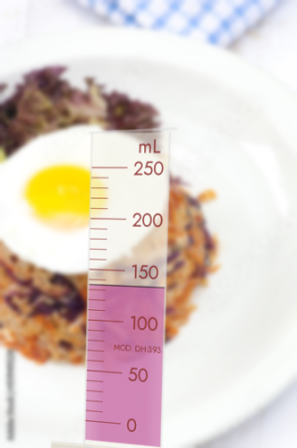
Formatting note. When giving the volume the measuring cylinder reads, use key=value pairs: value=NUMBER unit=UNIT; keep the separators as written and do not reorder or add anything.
value=135 unit=mL
